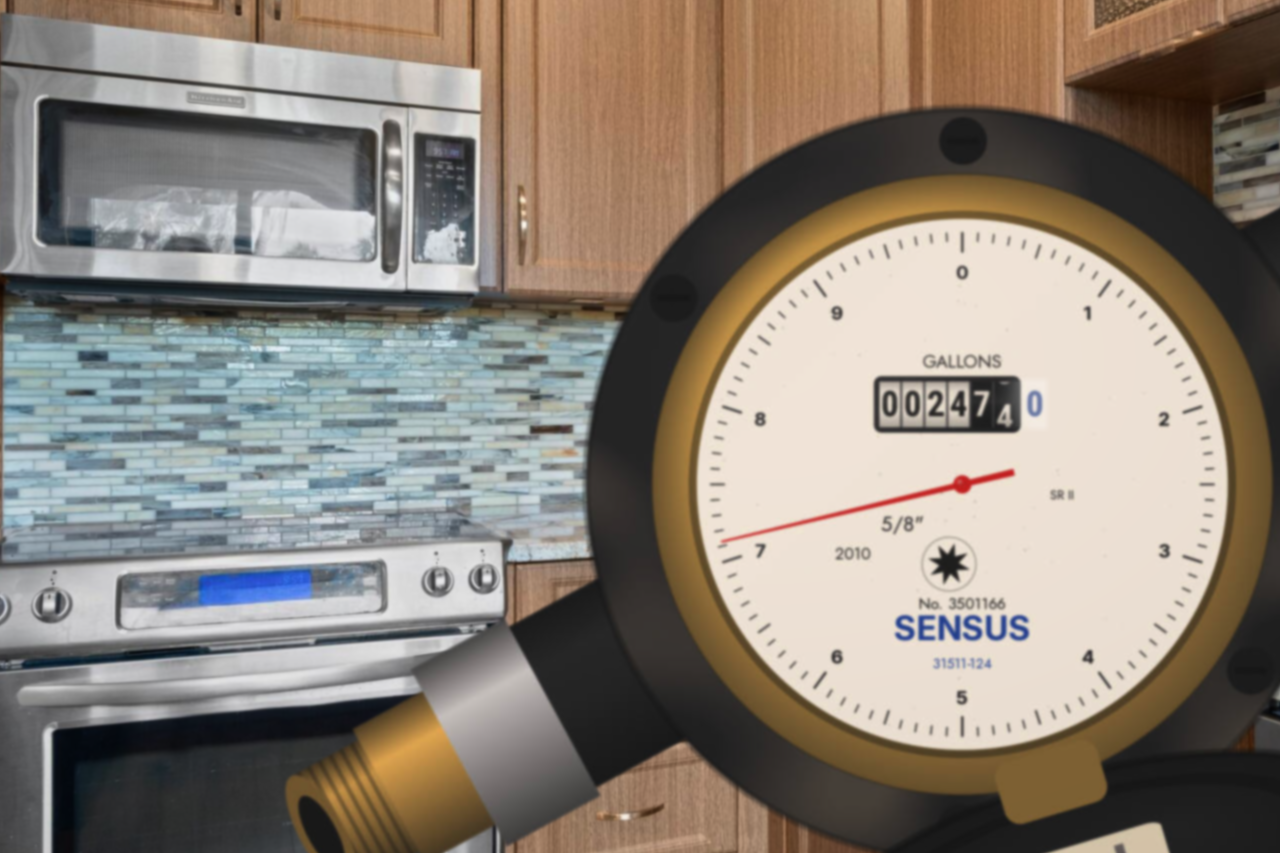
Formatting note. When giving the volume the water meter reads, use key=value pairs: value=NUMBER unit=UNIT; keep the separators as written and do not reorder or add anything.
value=24737.1 unit=gal
